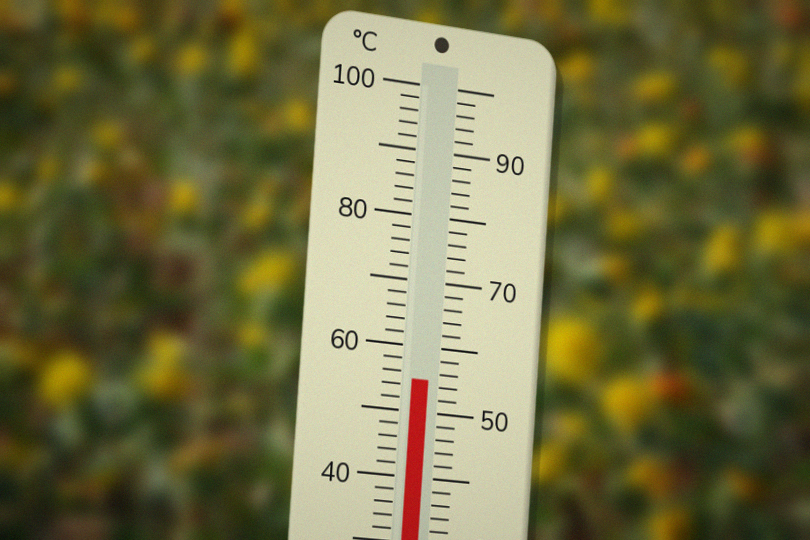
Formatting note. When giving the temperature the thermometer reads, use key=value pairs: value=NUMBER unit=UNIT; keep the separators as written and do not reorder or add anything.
value=55 unit=°C
